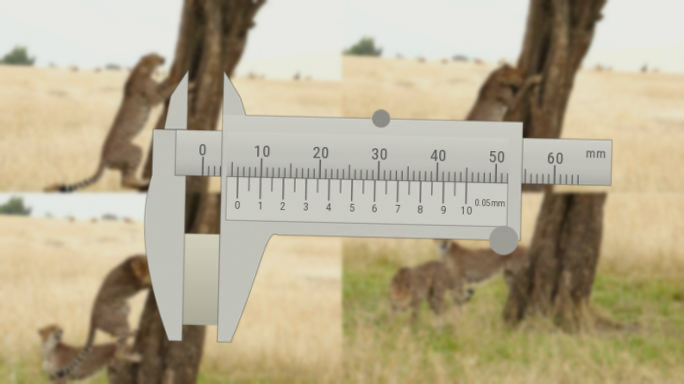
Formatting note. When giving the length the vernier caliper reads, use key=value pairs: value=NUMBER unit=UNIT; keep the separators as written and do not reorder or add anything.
value=6.0 unit=mm
